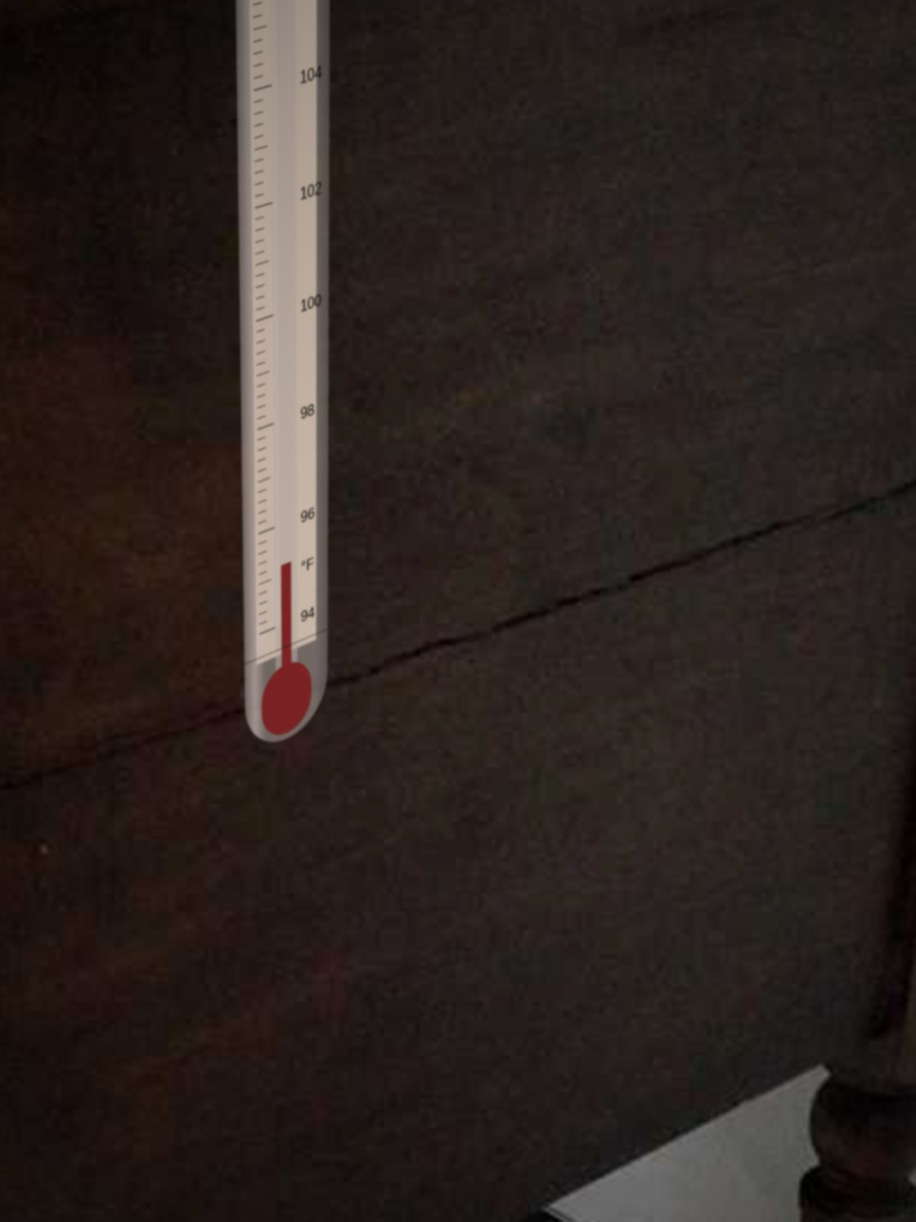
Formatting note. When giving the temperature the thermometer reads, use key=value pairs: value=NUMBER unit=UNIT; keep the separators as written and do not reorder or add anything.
value=95.2 unit=°F
